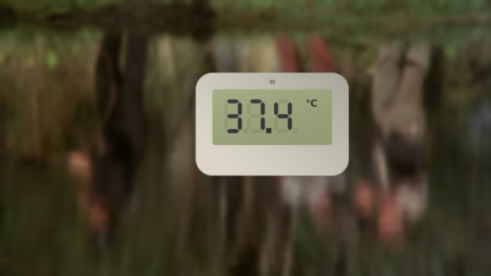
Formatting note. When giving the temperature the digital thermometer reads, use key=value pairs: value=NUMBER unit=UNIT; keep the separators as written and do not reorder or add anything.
value=37.4 unit=°C
